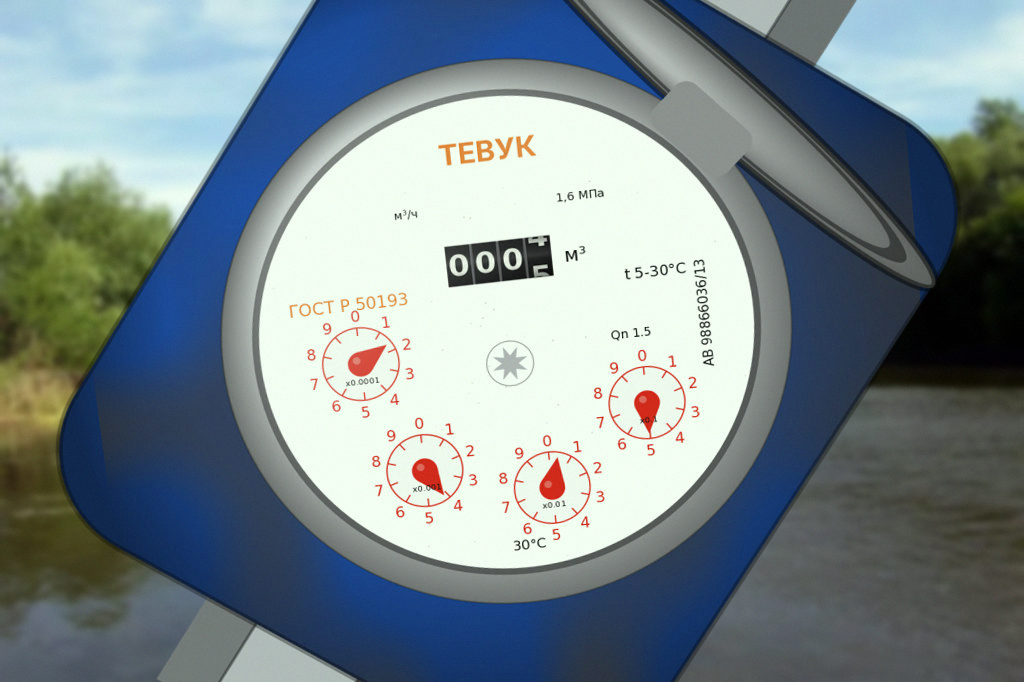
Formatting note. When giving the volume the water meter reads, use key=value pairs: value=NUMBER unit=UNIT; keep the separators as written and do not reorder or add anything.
value=4.5041 unit=m³
